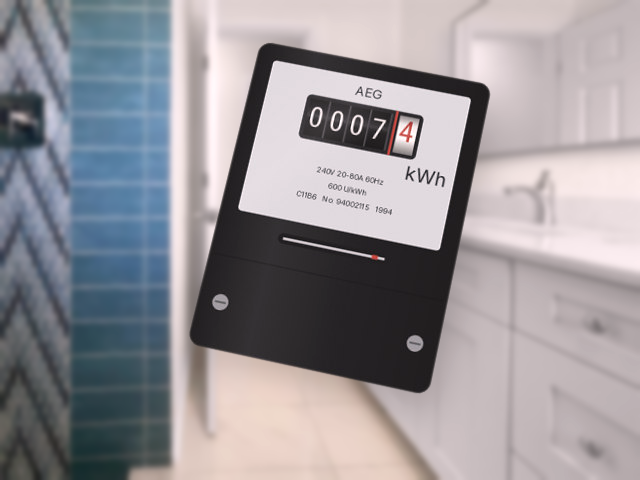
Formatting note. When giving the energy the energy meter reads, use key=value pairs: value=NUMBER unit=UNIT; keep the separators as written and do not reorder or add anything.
value=7.4 unit=kWh
